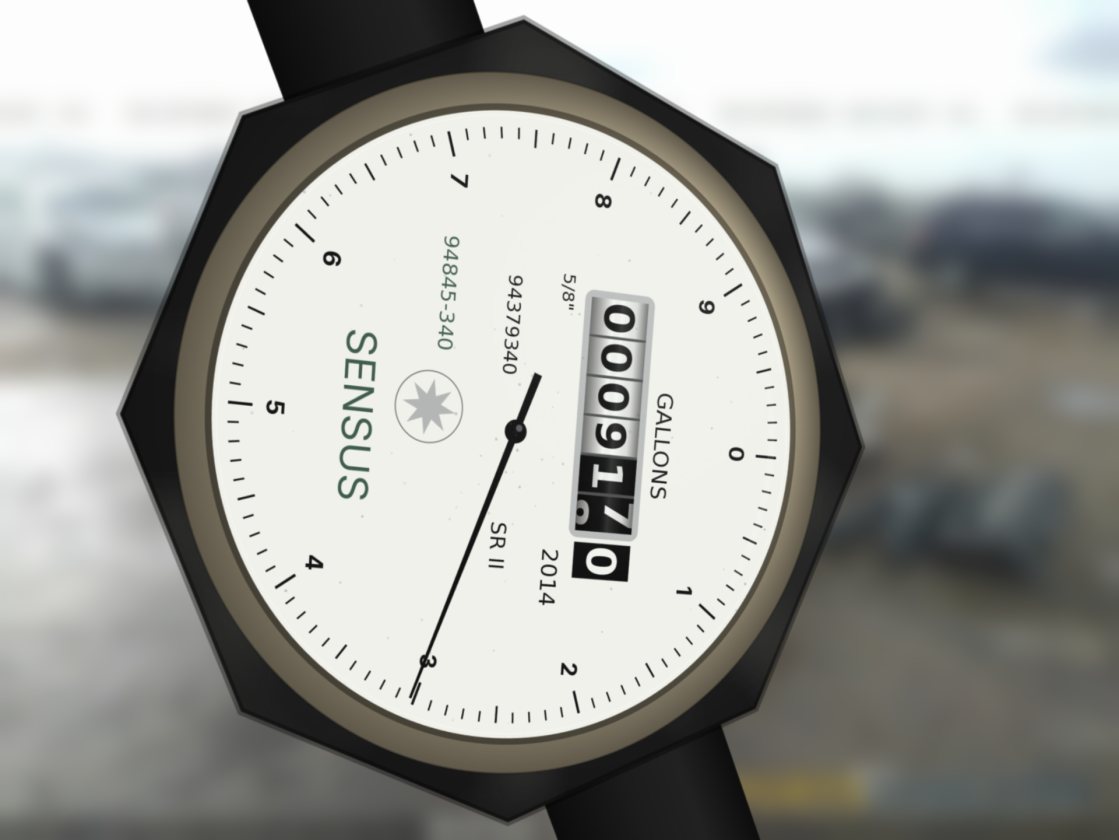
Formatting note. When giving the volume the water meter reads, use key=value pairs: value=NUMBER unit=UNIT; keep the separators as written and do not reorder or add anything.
value=9173.0 unit=gal
